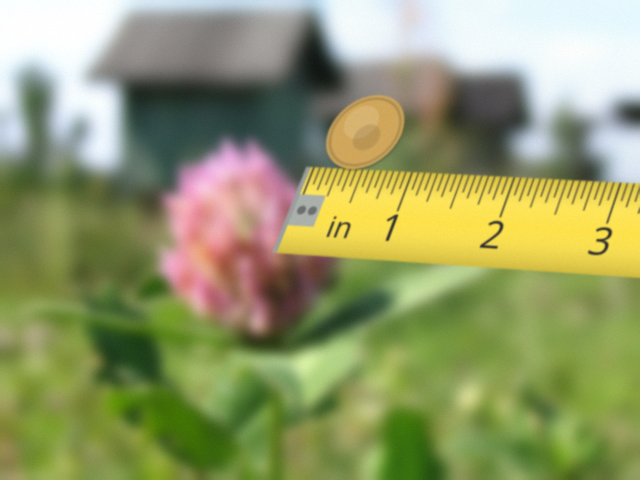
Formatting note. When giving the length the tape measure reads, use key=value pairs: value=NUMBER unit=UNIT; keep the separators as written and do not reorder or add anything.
value=0.75 unit=in
